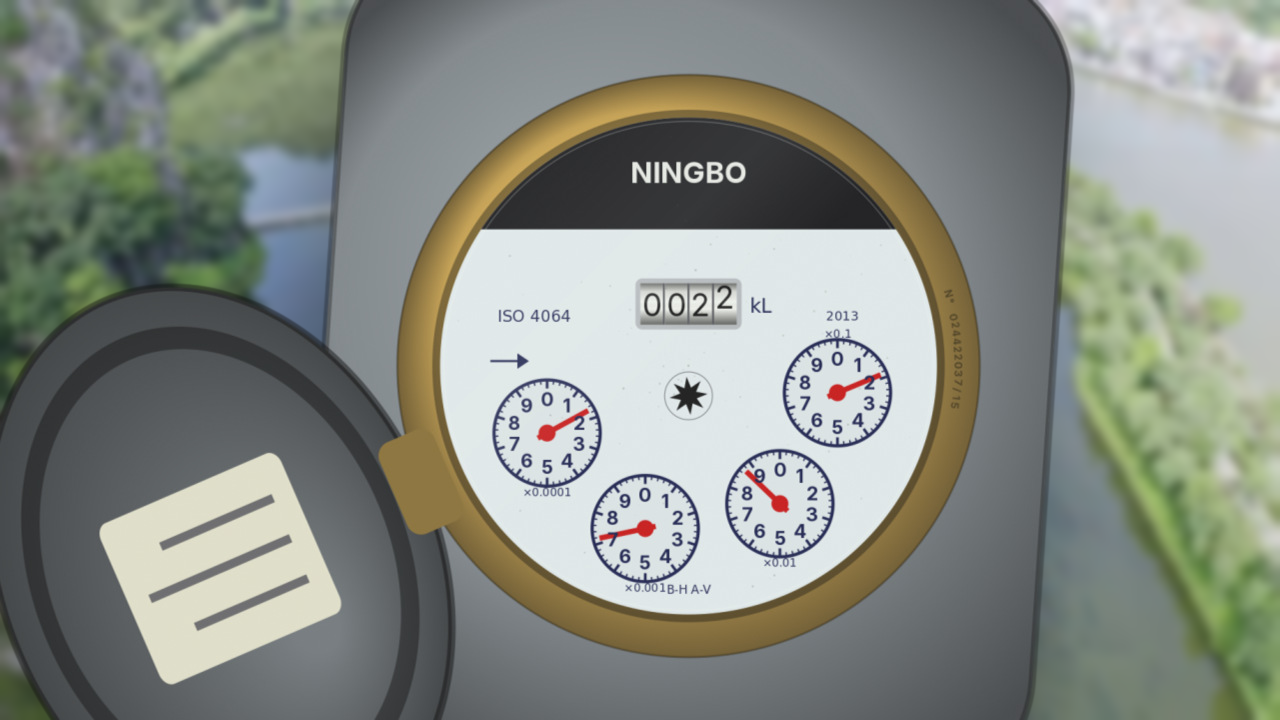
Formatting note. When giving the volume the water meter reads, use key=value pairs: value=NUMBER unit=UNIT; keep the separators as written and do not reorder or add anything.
value=22.1871 unit=kL
